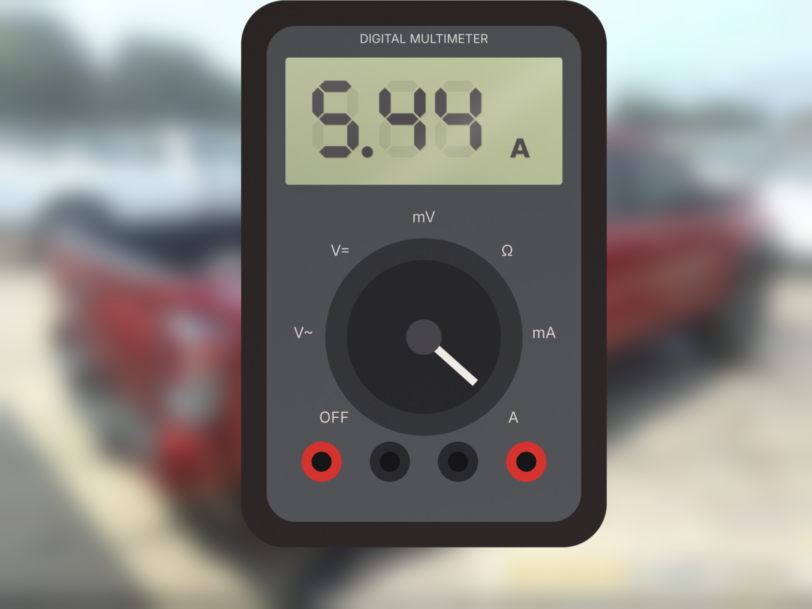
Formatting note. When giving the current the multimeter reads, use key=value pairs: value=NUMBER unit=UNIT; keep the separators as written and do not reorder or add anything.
value=5.44 unit=A
